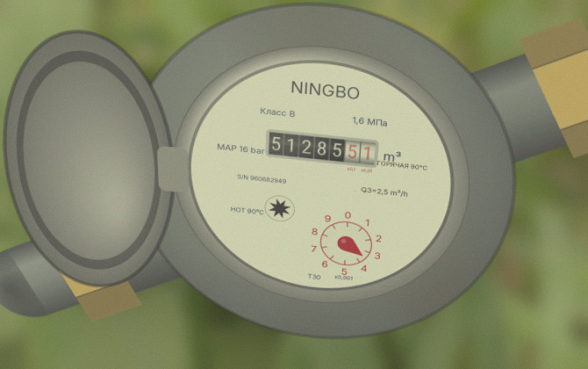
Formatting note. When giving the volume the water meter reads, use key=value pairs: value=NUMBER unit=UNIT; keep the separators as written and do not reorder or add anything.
value=51285.513 unit=m³
